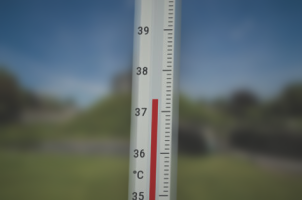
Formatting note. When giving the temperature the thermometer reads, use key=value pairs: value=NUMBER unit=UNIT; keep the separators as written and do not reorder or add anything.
value=37.3 unit=°C
